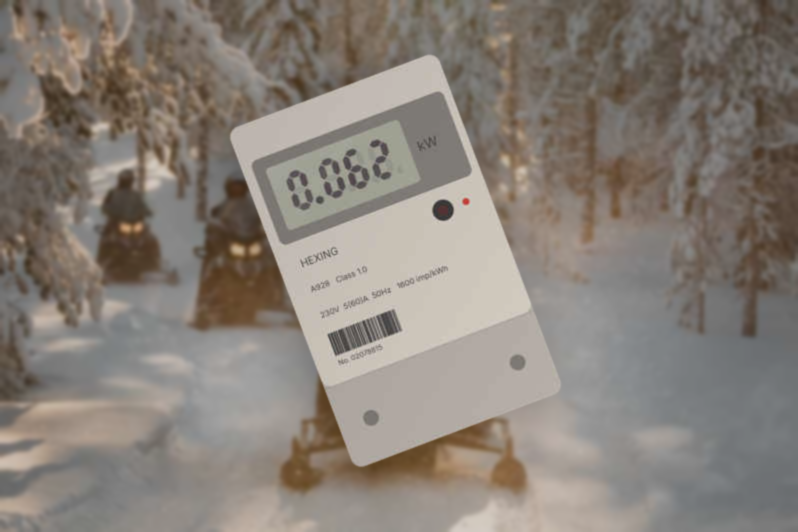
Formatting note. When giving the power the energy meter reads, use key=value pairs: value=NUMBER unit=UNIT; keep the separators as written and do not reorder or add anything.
value=0.062 unit=kW
